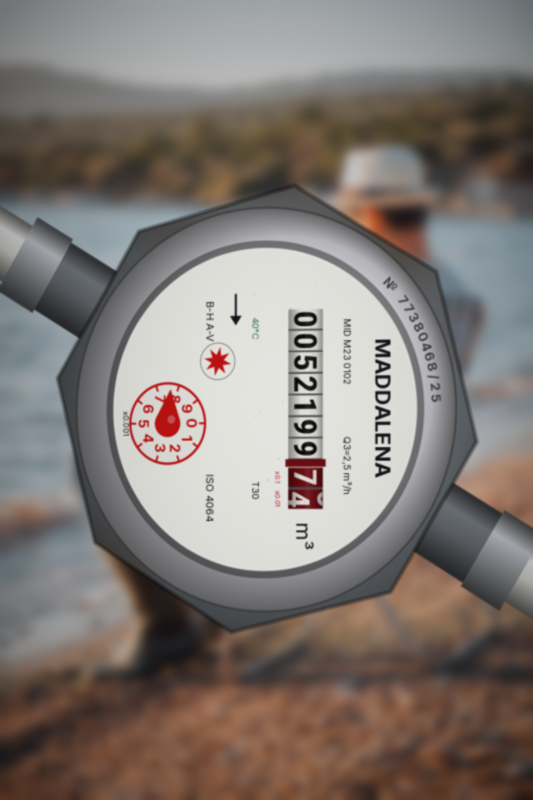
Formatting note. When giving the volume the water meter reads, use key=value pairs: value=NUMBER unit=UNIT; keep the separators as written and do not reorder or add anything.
value=52199.737 unit=m³
